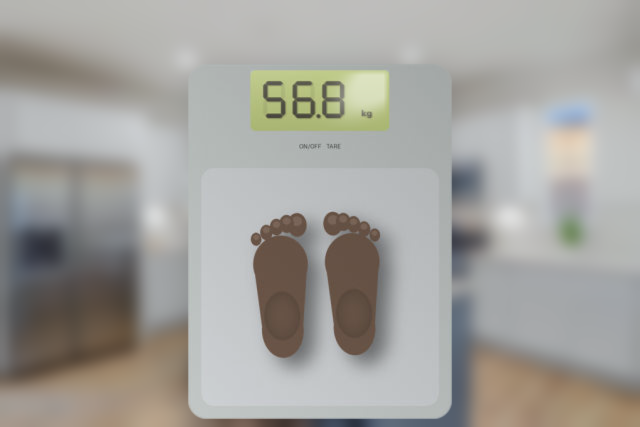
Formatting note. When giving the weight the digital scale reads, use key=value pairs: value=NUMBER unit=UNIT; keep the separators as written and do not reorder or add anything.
value=56.8 unit=kg
